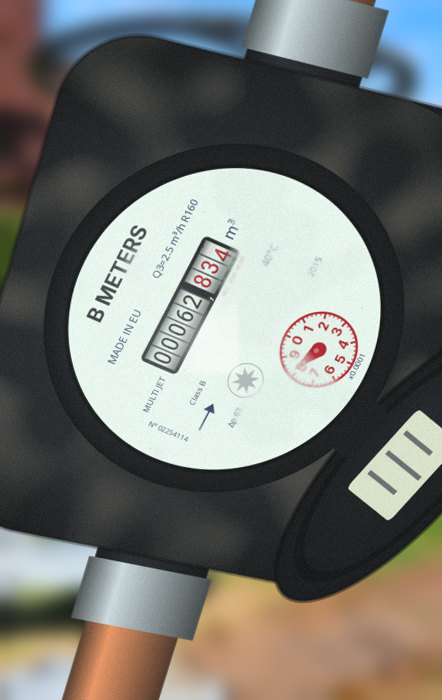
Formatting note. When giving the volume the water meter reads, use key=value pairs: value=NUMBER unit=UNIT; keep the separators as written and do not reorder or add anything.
value=62.8338 unit=m³
